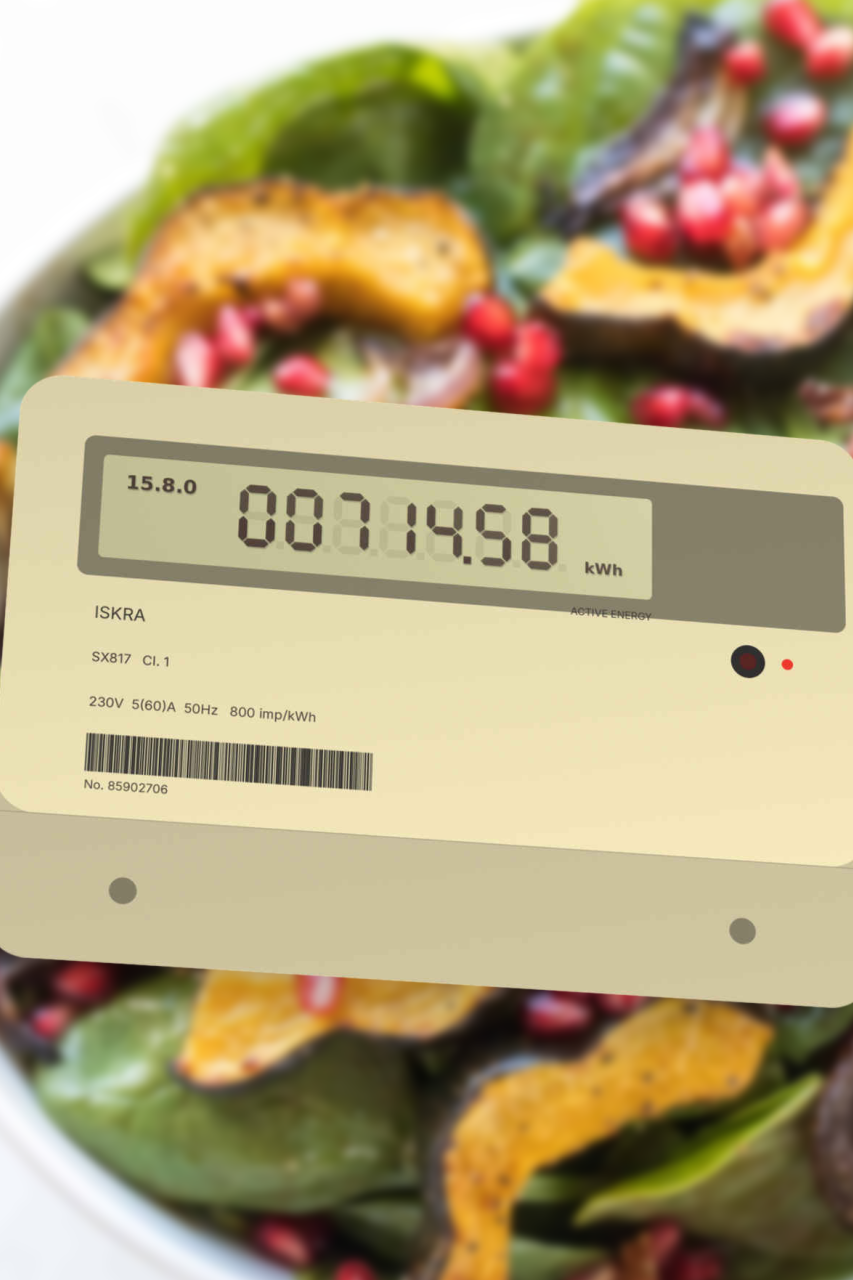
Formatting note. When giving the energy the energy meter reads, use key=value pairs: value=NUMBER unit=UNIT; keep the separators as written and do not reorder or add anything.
value=714.58 unit=kWh
